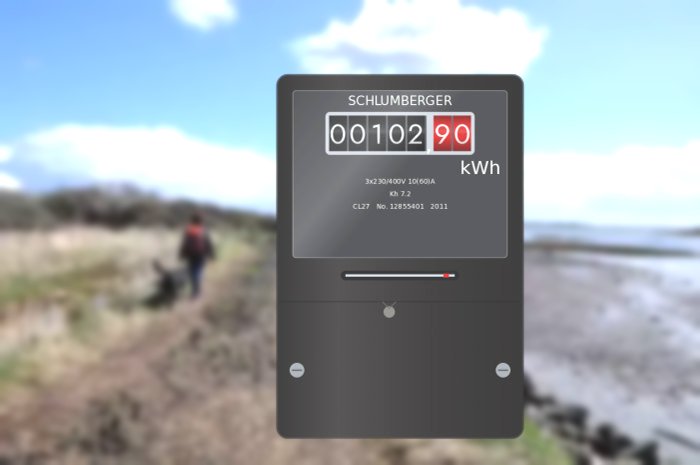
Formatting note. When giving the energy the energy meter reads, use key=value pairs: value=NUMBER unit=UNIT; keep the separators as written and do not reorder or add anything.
value=102.90 unit=kWh
